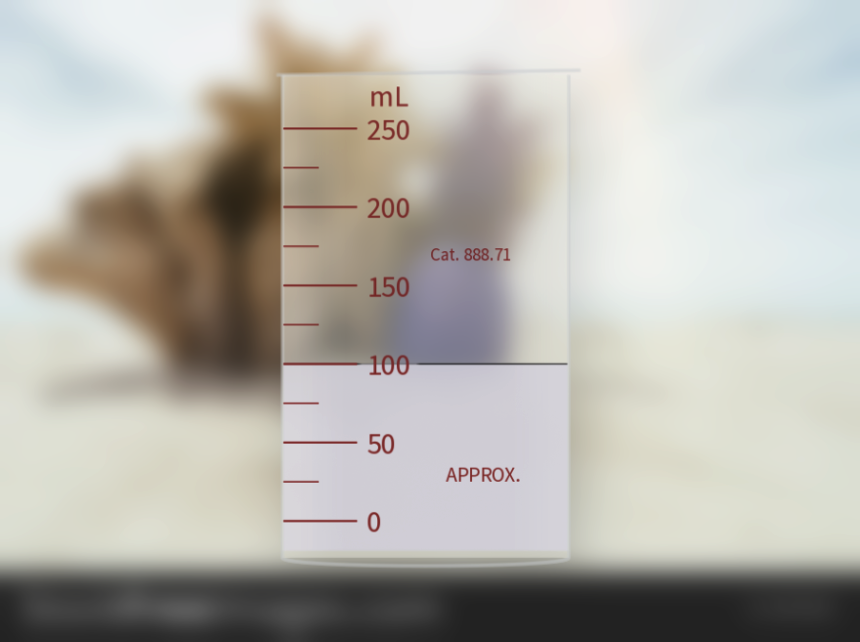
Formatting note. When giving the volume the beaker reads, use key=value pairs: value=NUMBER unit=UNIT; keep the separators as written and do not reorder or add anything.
value=100 unit=mL
